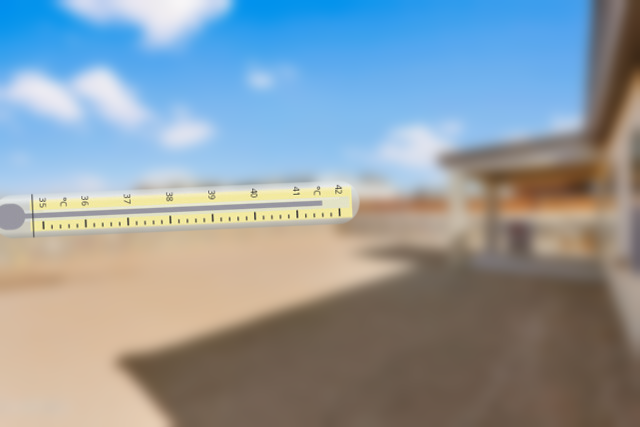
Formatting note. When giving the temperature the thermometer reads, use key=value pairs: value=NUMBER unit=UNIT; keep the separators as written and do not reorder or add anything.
value=41.6 unit=°C
